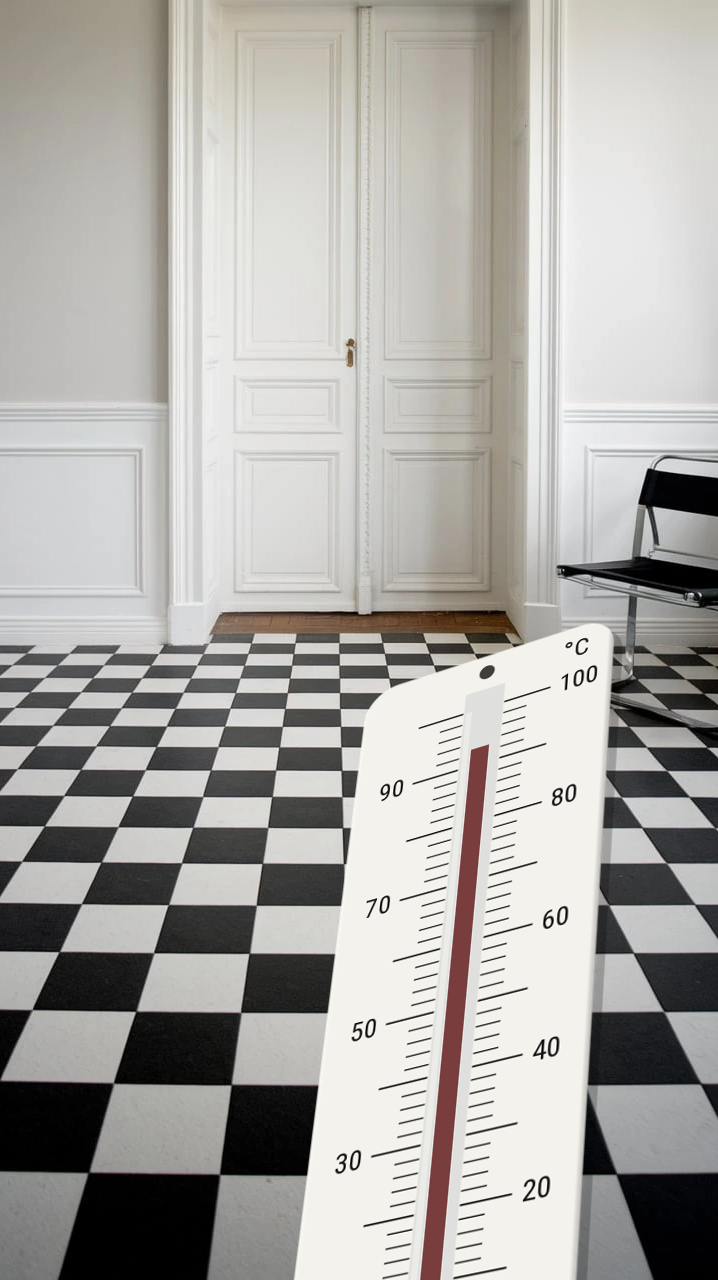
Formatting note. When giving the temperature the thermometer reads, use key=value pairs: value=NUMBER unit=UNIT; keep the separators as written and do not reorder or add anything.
value=93 unit=°C
